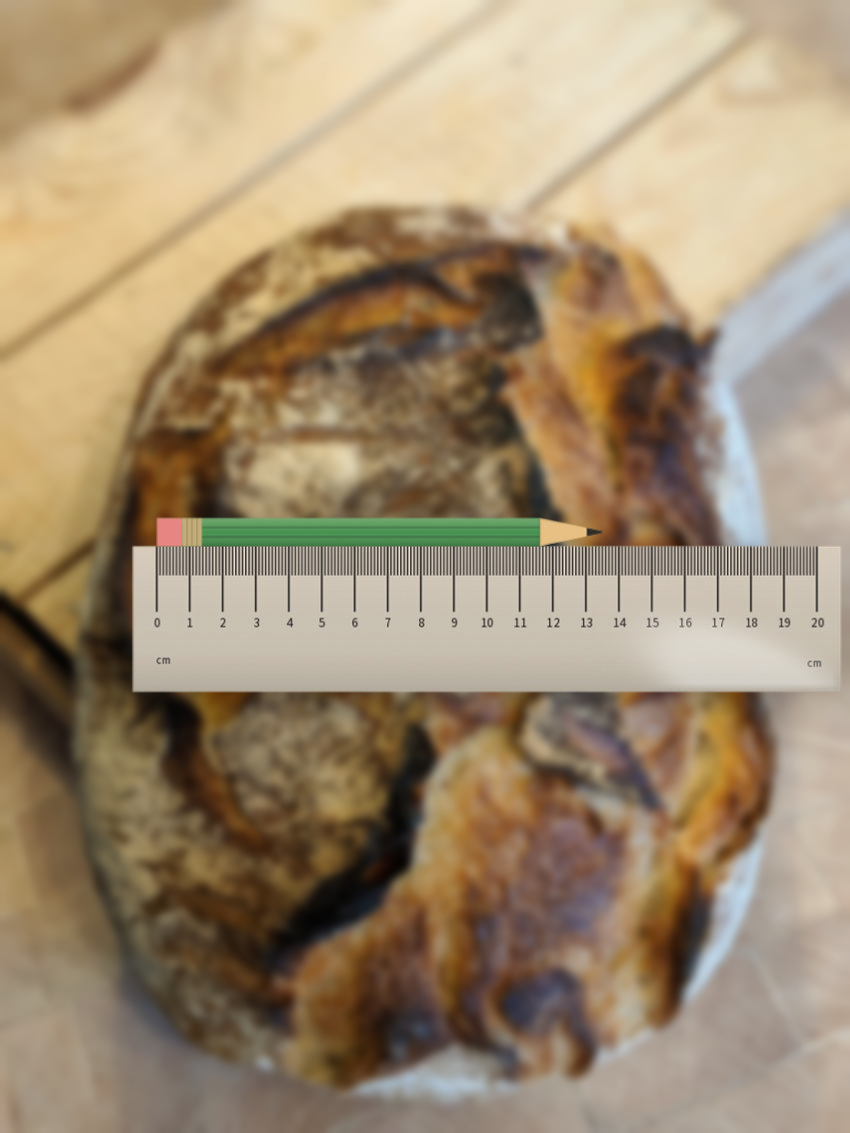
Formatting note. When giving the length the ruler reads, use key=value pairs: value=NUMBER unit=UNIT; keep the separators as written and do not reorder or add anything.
value=13.5 unit=cm
